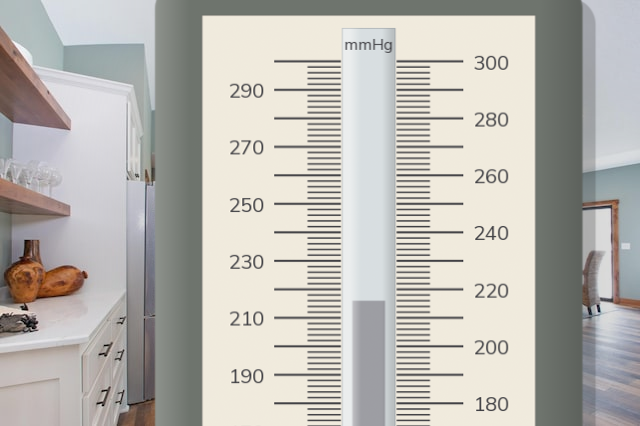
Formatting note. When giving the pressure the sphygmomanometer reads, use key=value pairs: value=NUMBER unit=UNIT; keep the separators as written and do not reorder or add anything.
value=216 unit=mmHg
